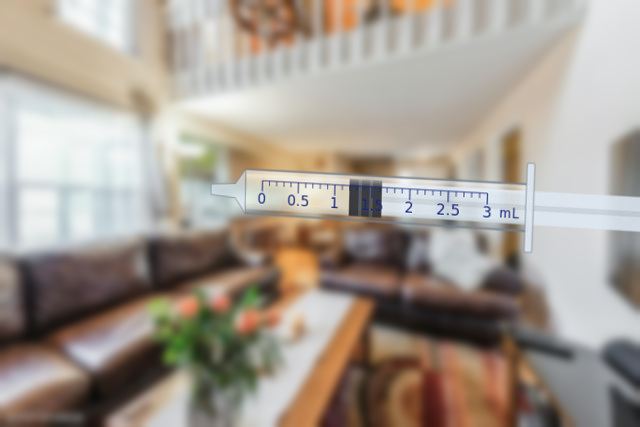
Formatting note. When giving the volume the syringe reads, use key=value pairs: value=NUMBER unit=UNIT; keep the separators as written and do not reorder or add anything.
value=1.2 unit=mL
